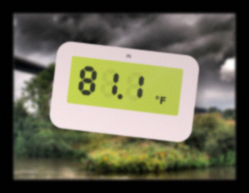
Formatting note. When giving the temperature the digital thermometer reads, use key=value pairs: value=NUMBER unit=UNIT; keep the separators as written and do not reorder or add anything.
value=81.1 unit=°F
